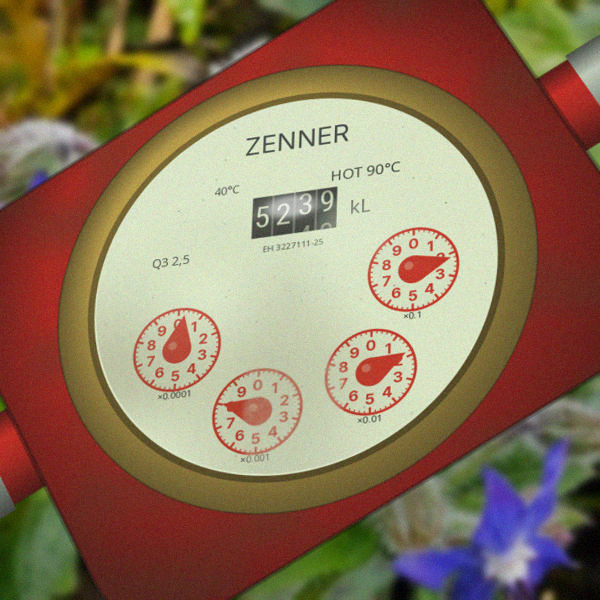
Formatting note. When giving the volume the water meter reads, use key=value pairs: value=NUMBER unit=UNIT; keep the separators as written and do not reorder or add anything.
value=5239.2180 unit=kL
